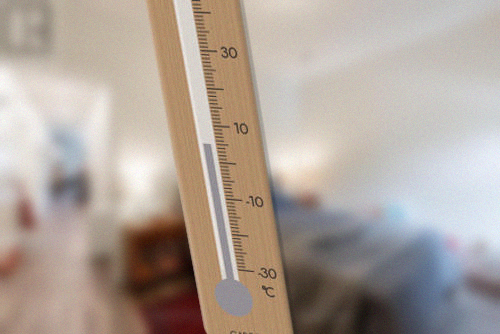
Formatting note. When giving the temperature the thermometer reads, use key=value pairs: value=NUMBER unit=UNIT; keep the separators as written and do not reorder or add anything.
value=5 unit=°C
